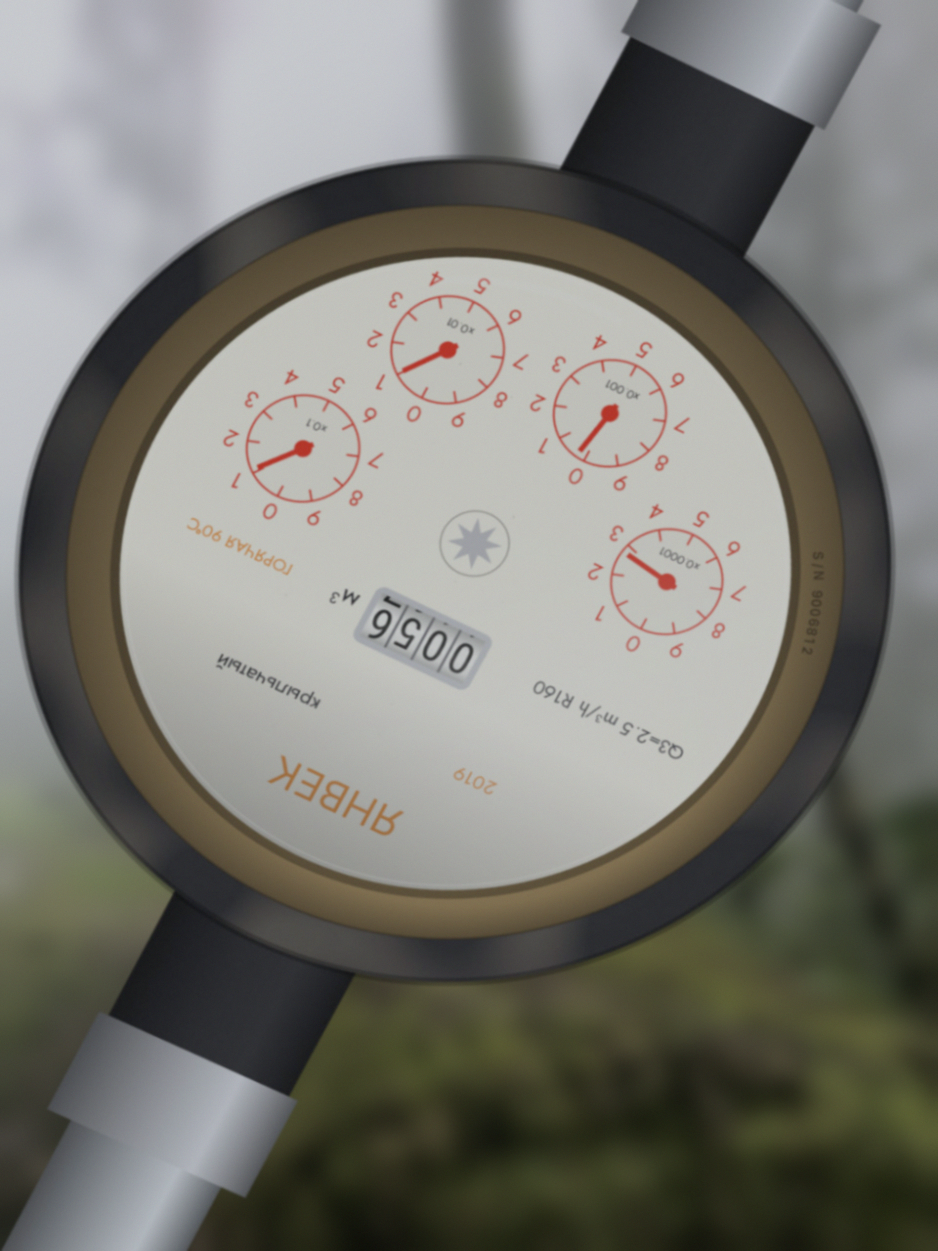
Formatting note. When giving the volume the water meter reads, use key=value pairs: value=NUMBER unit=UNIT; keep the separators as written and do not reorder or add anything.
value=56.1102 unit=m³
